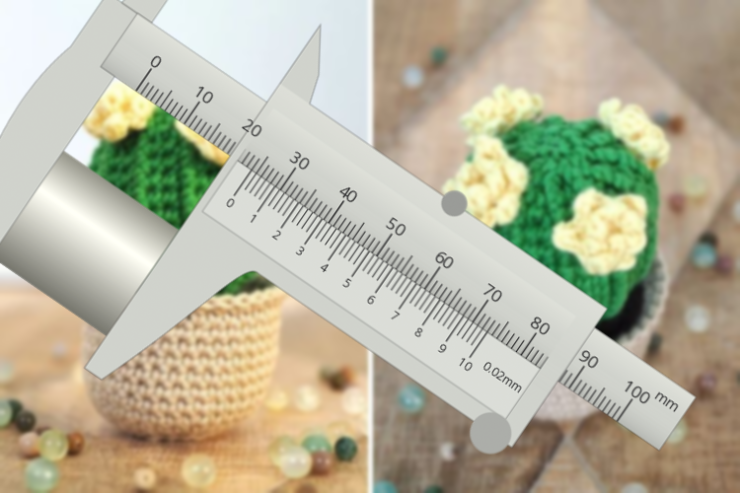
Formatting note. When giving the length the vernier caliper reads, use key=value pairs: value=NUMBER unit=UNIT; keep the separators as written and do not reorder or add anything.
value=24.0 unit=mm
